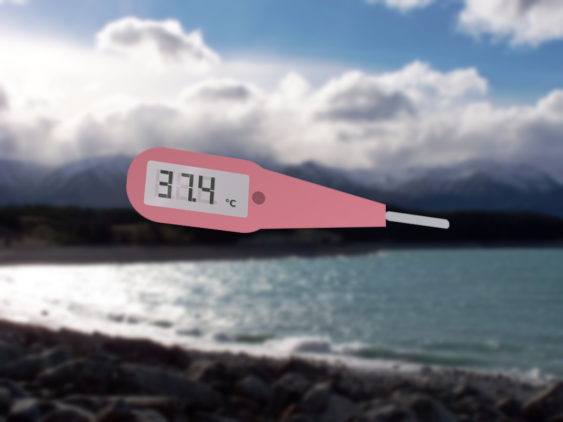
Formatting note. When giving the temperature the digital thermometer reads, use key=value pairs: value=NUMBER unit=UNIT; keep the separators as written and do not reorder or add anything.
value=37.4 unit=°C
